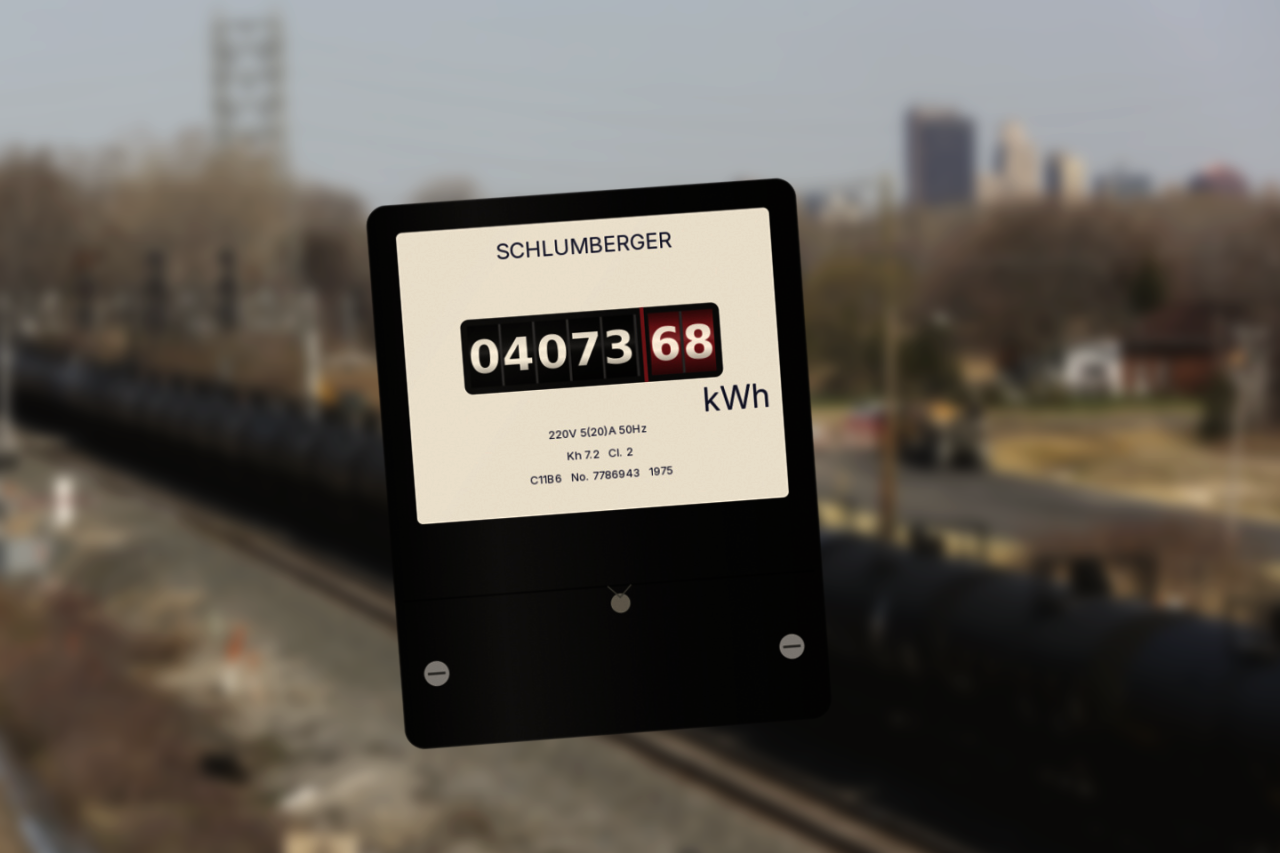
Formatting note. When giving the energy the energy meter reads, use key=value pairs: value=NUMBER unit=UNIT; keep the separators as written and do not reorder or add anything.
value=4073.68 unit=kWh
